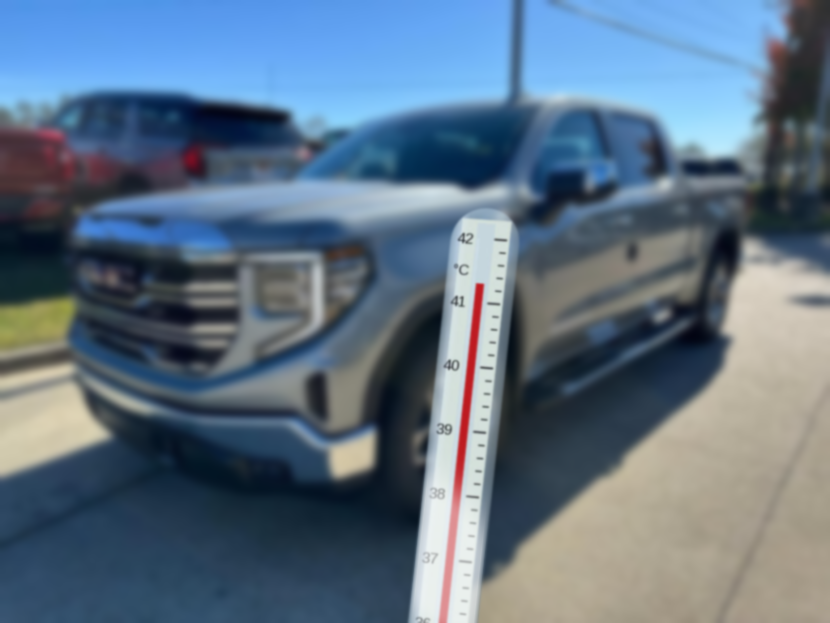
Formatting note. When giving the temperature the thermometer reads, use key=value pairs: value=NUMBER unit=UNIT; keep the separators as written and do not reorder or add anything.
value=41.3 unit=°C
